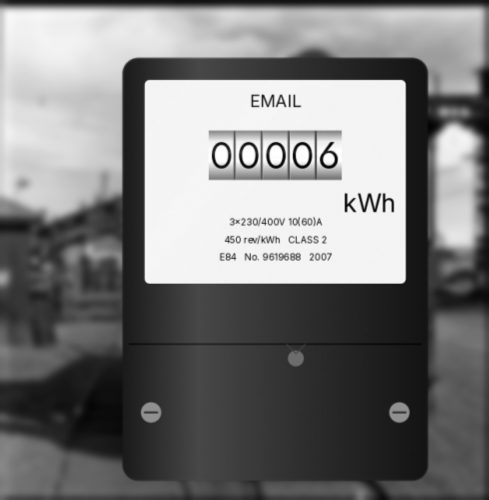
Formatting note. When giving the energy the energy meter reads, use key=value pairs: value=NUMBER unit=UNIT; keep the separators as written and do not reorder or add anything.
value=6 unit=kWh
